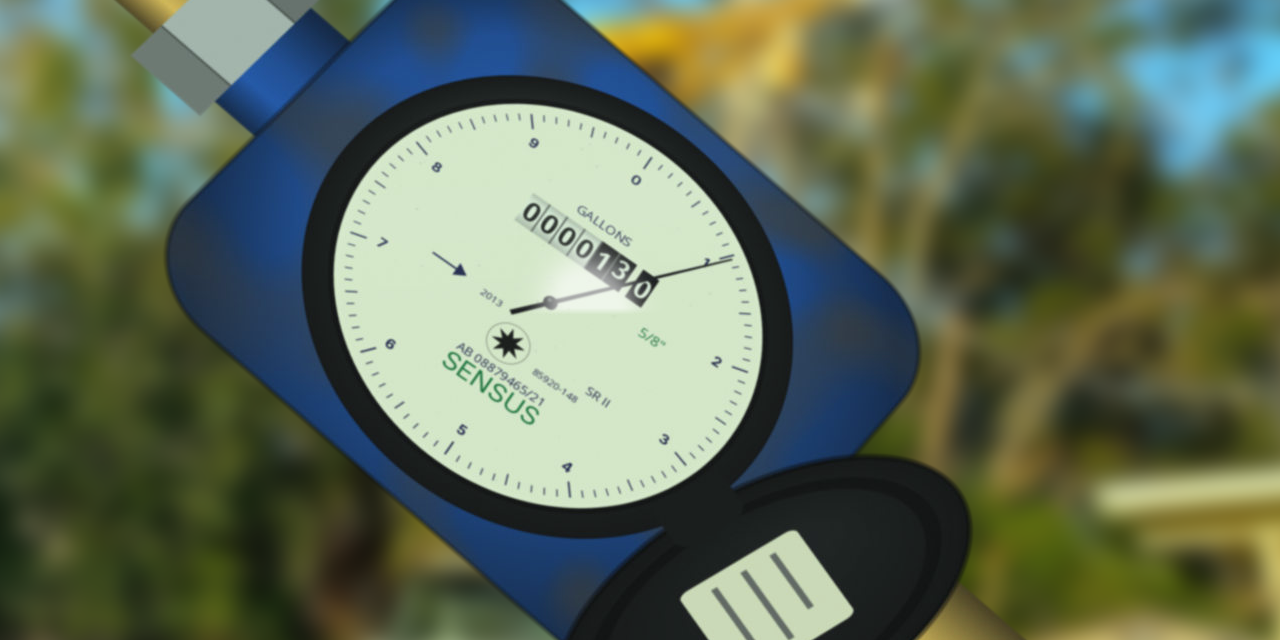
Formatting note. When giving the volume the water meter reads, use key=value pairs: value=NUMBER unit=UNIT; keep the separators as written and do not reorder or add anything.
value=131.0 unit=gal
